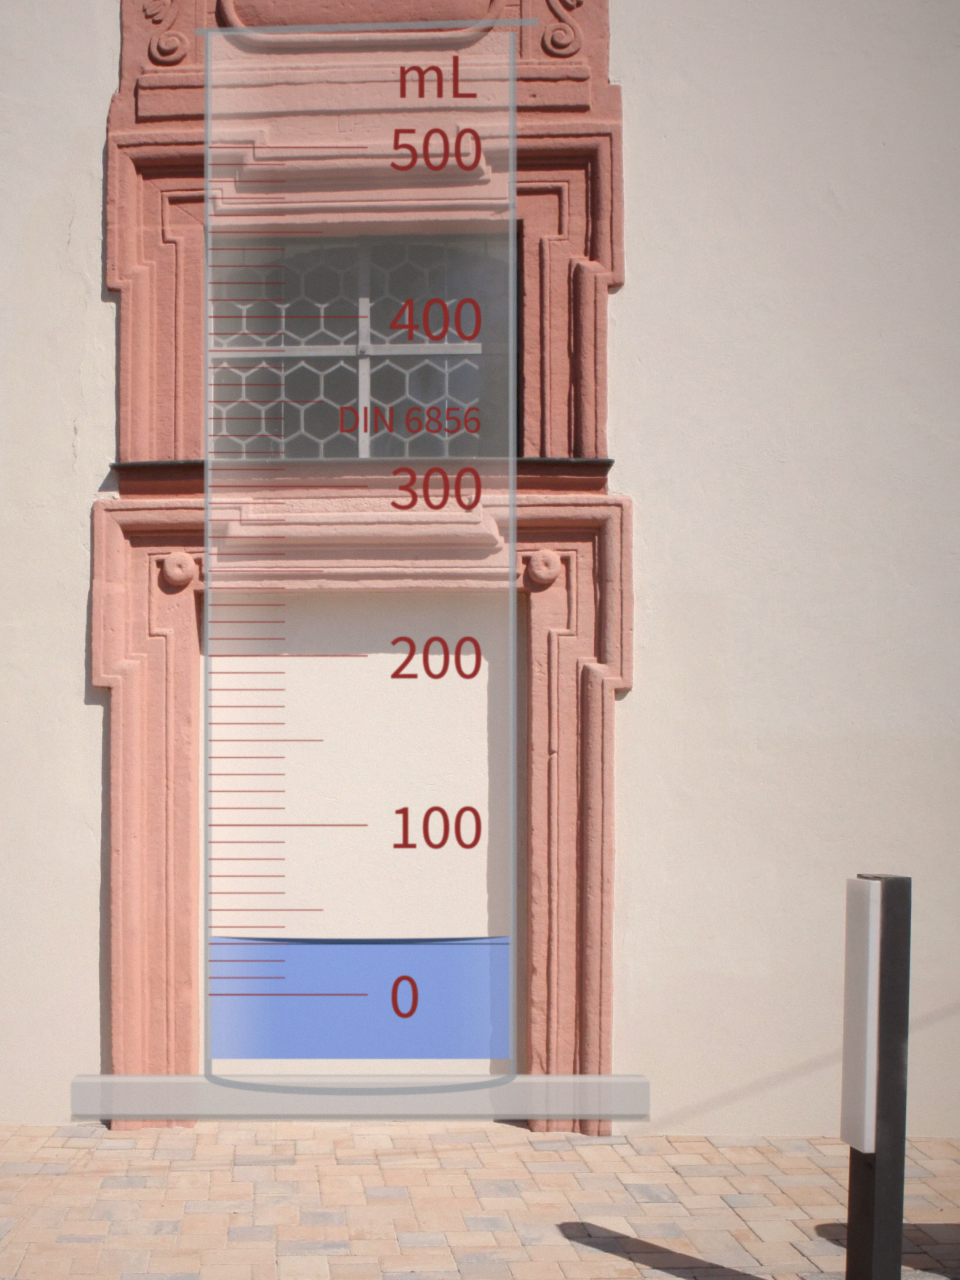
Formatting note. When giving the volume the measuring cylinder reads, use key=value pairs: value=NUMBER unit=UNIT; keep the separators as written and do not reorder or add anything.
value=30 unit=mL
